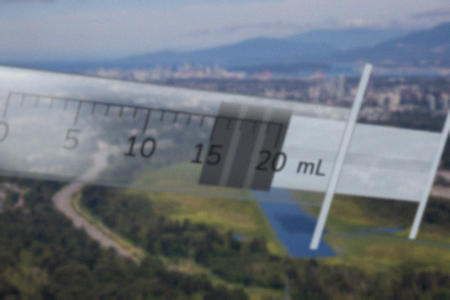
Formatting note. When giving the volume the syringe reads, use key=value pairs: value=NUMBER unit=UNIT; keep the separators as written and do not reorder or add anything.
value=15 unit=mL
